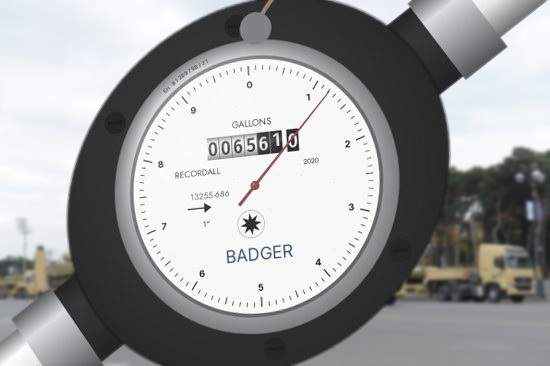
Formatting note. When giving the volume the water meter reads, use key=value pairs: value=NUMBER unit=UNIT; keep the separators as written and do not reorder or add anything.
value=65611.2 unit=gal
